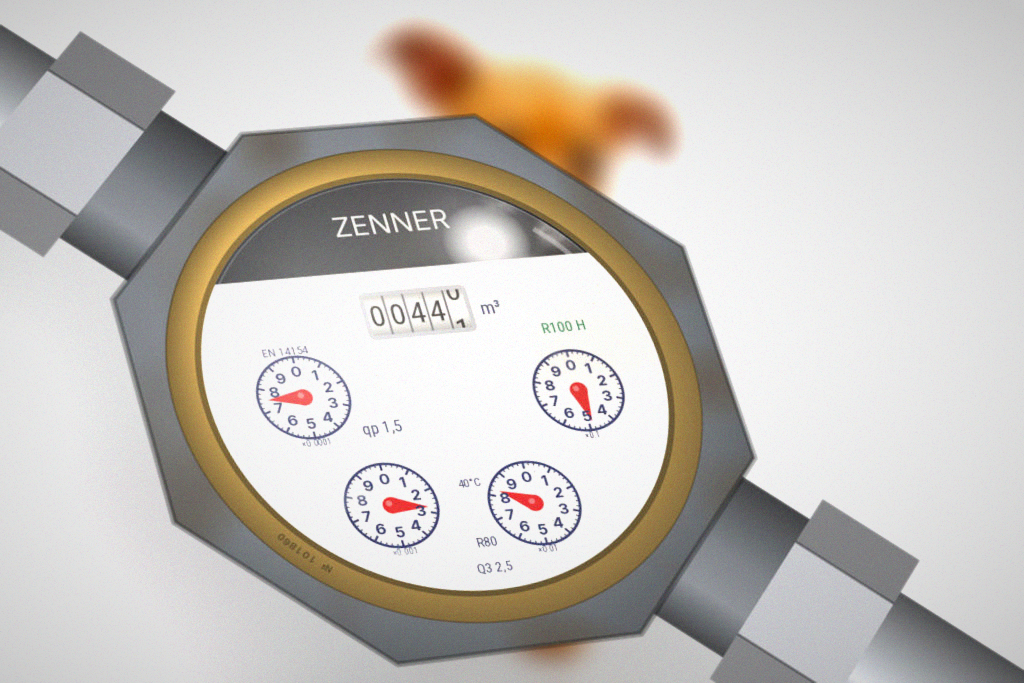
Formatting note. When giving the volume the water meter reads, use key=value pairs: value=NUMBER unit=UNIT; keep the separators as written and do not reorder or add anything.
value=440.4827 unit=m³
